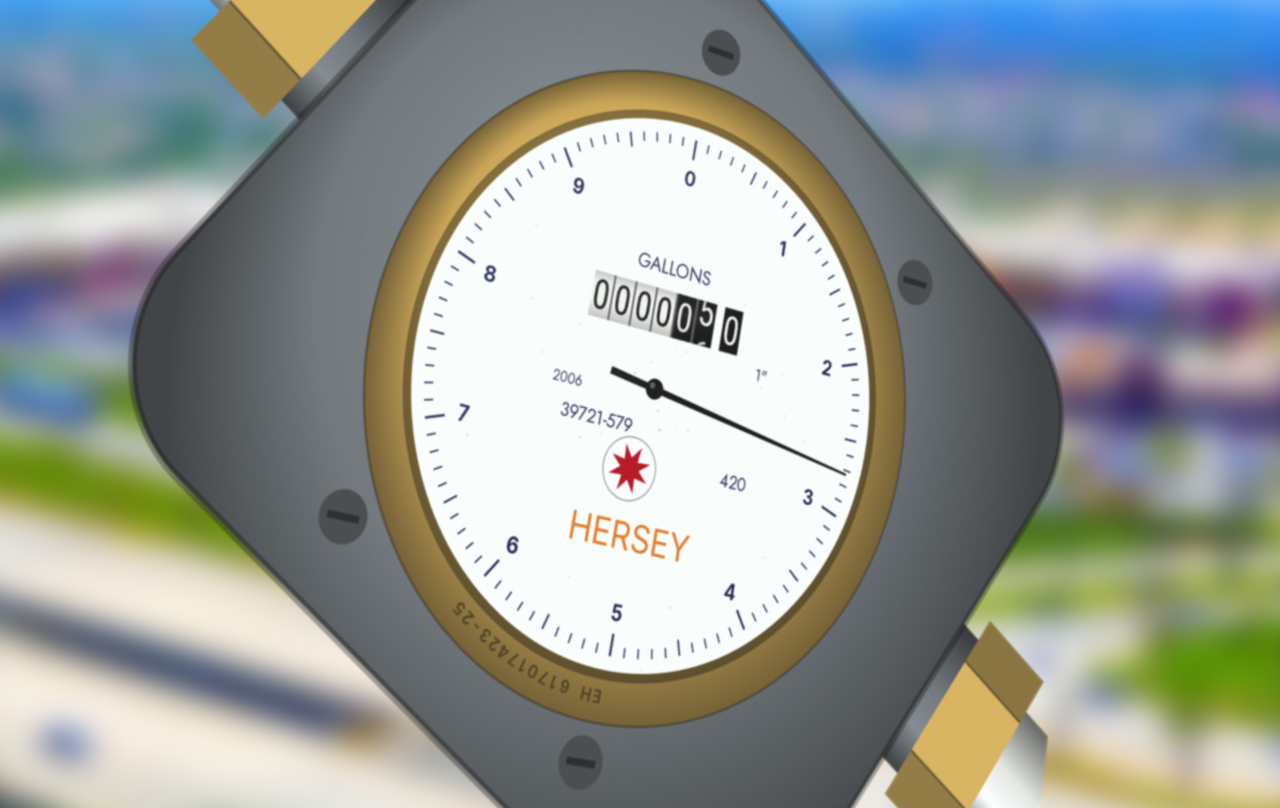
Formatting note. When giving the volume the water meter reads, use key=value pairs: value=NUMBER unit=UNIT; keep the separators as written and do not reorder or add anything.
value=52.7 unit=gal
